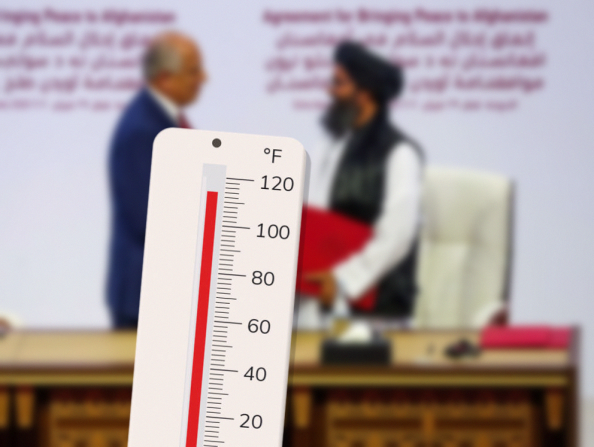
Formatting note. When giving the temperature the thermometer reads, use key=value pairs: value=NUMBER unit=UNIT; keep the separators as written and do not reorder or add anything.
value=114 unit=°F
